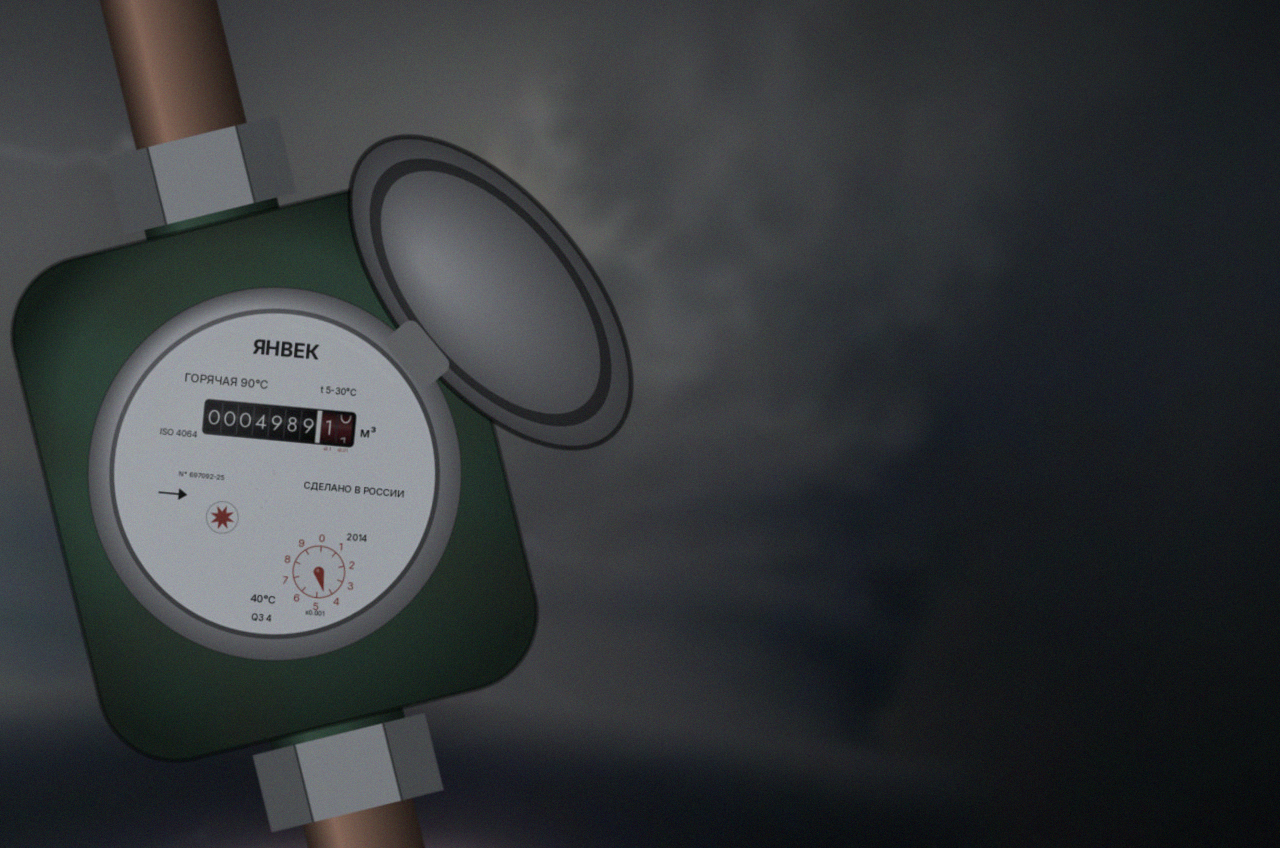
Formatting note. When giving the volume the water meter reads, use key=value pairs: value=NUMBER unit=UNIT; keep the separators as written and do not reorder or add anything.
value=4989.104 unit=m³
